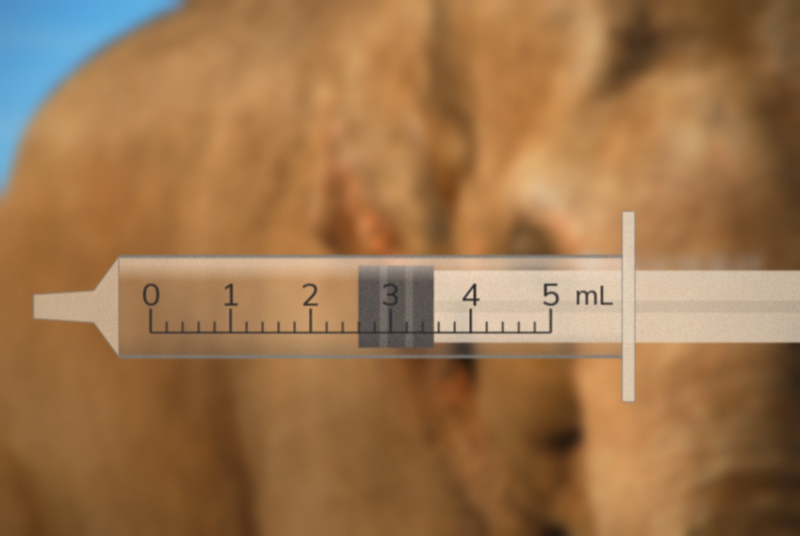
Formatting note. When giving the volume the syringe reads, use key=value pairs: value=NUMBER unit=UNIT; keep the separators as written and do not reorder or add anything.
value=2.6 unit=mL
